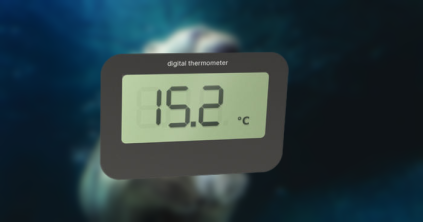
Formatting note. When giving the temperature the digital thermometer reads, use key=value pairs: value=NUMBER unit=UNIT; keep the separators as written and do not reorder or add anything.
value=15.2 unit=°C
